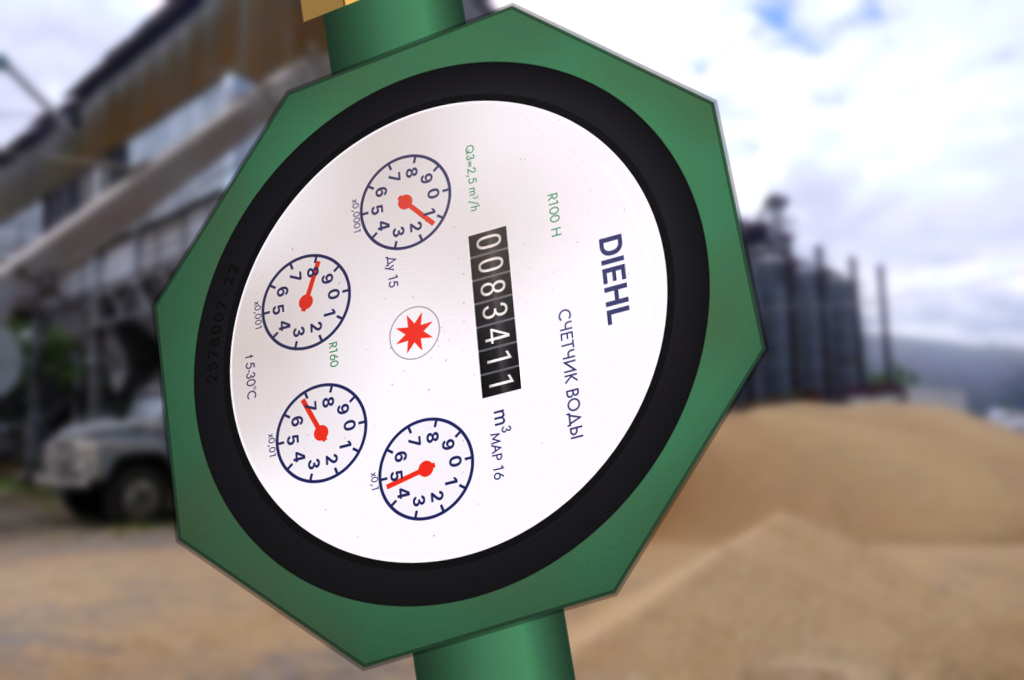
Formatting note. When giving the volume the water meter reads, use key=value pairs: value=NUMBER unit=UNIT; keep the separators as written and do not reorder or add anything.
value=83411.4681 unit=m³
